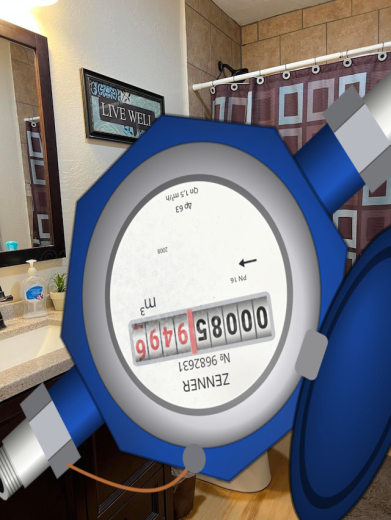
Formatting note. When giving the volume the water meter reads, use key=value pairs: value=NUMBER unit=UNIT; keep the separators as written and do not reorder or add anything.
value=85.9496 unit=m³
